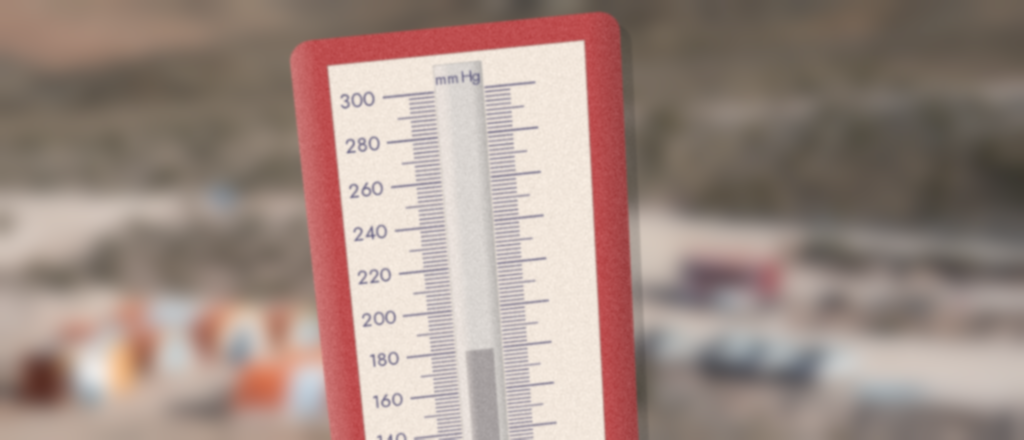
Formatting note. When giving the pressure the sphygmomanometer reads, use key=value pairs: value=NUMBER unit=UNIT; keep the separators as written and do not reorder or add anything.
value=180 unit=mmHg
